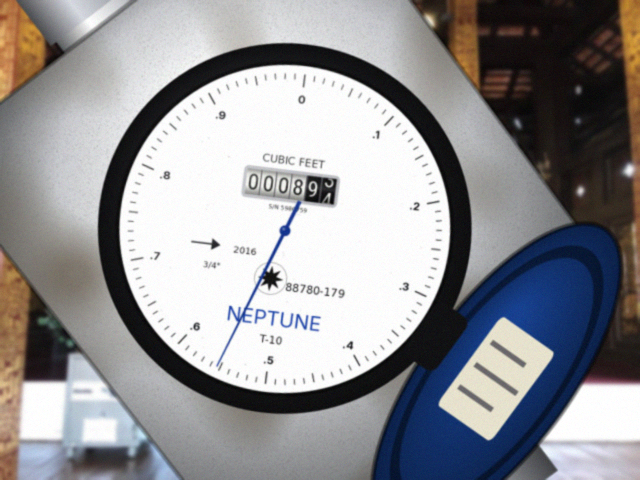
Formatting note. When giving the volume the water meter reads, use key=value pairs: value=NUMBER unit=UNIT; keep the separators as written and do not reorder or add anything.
value=893.55 unit=ft³
